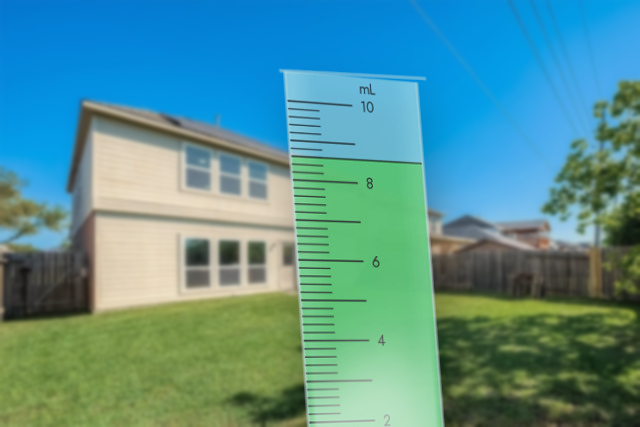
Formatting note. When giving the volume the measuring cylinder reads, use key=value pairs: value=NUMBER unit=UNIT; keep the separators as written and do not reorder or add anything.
value=8.6 unit=mL
